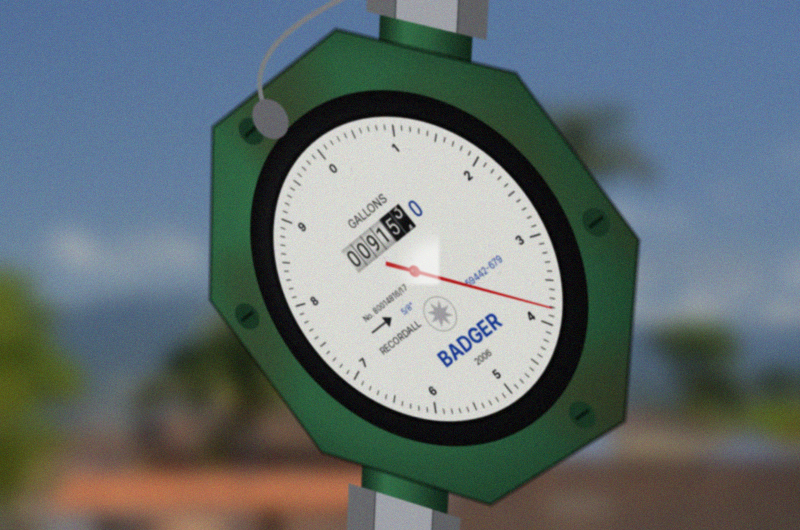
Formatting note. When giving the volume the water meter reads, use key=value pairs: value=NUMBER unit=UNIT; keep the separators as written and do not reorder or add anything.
value=91533.8 unit=gal
